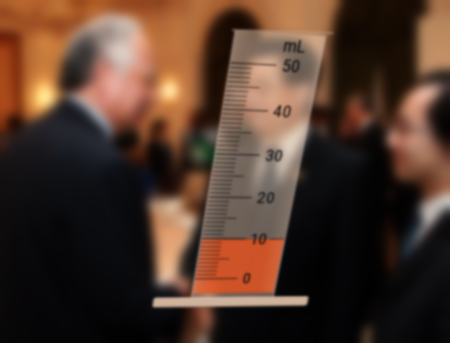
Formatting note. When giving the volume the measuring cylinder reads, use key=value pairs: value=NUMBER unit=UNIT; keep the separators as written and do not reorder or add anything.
value=10 unit=mL
